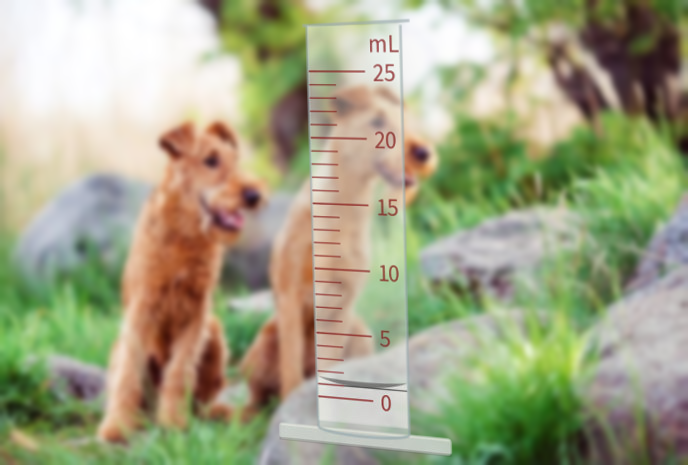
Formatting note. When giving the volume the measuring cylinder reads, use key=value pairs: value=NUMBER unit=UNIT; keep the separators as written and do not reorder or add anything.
value=1 unit=mL
